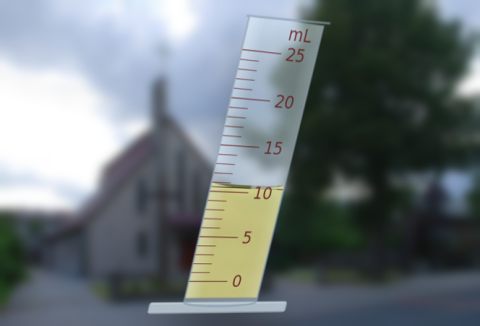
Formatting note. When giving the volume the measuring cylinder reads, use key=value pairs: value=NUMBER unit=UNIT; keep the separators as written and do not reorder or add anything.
value=10.5 unit=mL
